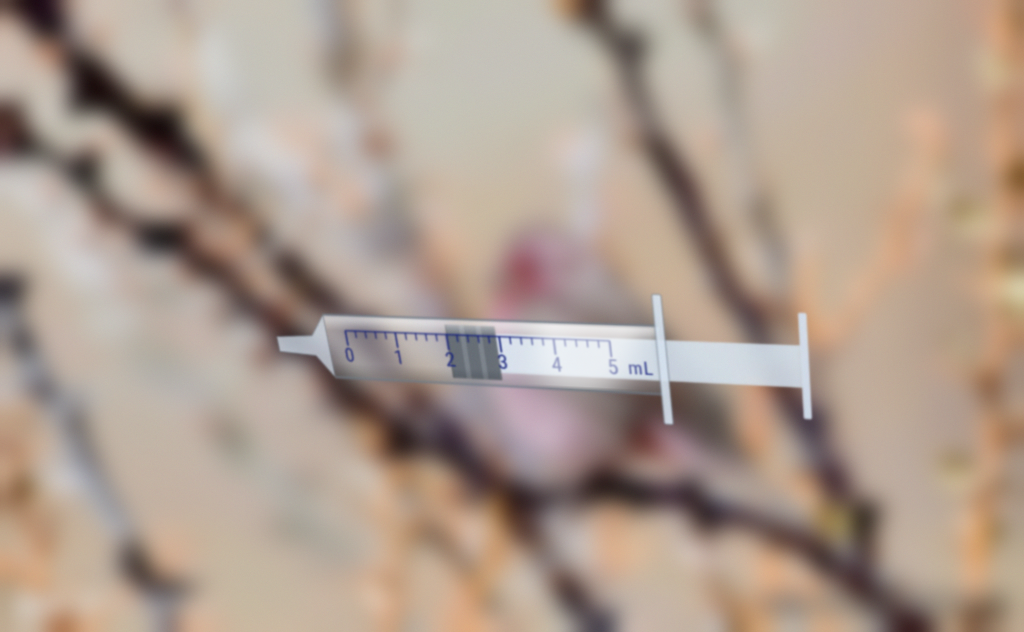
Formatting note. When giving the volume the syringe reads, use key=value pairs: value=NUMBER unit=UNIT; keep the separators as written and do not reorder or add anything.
value=2 unit=mL
